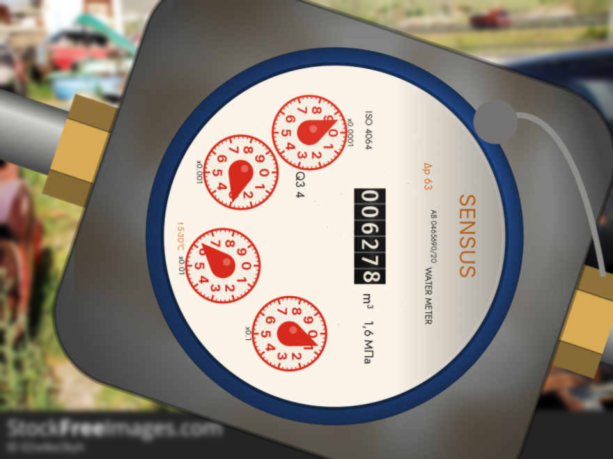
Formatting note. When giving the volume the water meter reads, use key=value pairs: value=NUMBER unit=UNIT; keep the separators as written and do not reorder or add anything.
value=6278.0629 unit=m³
